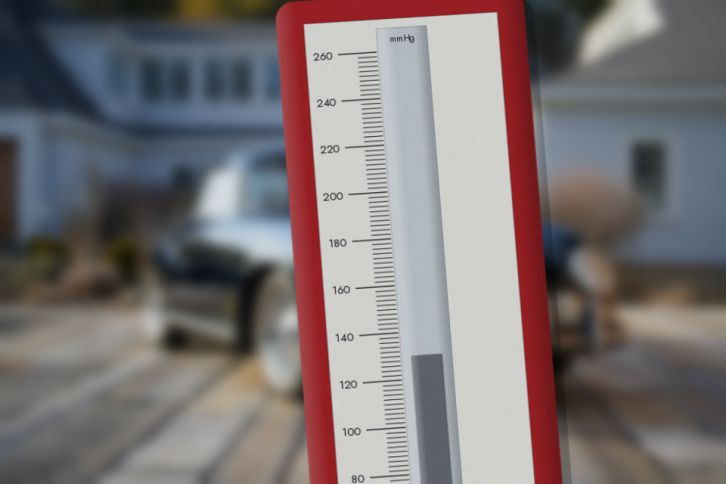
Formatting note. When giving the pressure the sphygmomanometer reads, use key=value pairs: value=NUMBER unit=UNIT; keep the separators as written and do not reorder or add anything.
value=130 unit=mmHg
